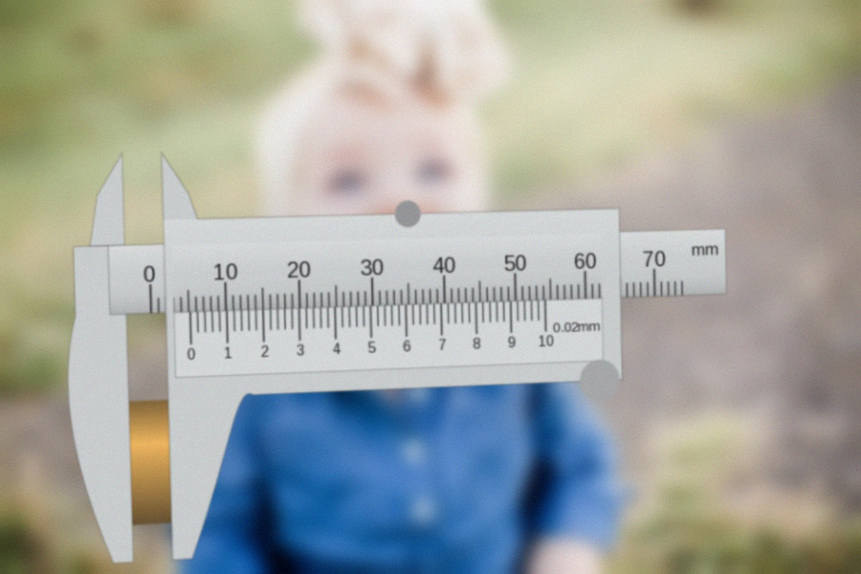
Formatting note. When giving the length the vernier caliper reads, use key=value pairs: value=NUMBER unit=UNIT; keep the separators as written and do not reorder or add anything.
value=5.2 unit=mm
